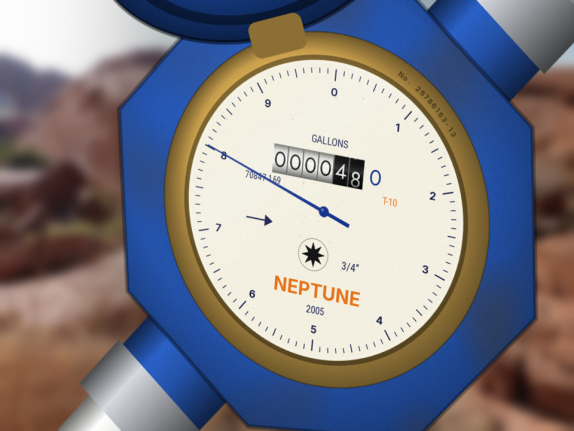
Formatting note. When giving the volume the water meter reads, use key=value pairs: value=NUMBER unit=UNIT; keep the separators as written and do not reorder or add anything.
value=478.0 unit=gal
